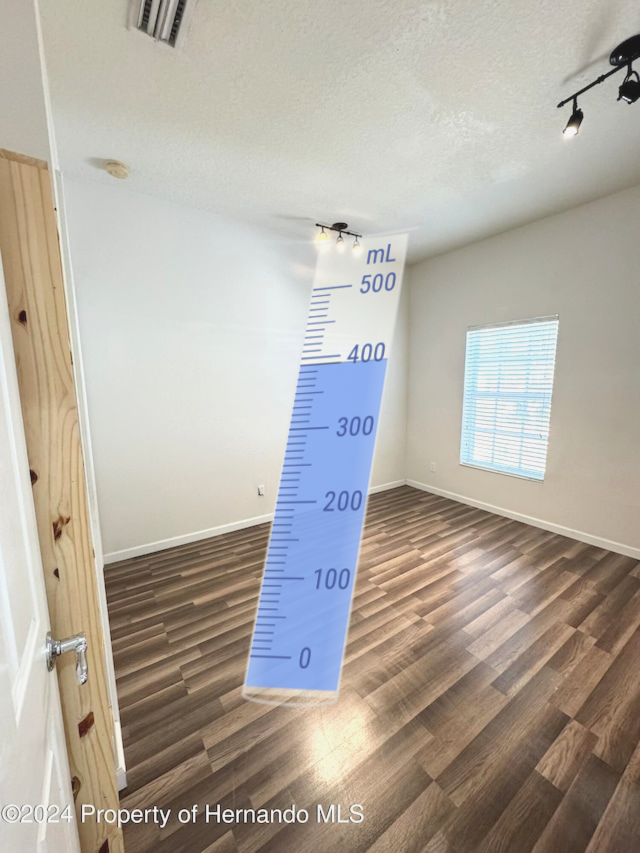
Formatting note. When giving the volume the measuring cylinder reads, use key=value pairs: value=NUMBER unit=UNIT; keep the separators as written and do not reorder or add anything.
value=390 unit=mL
